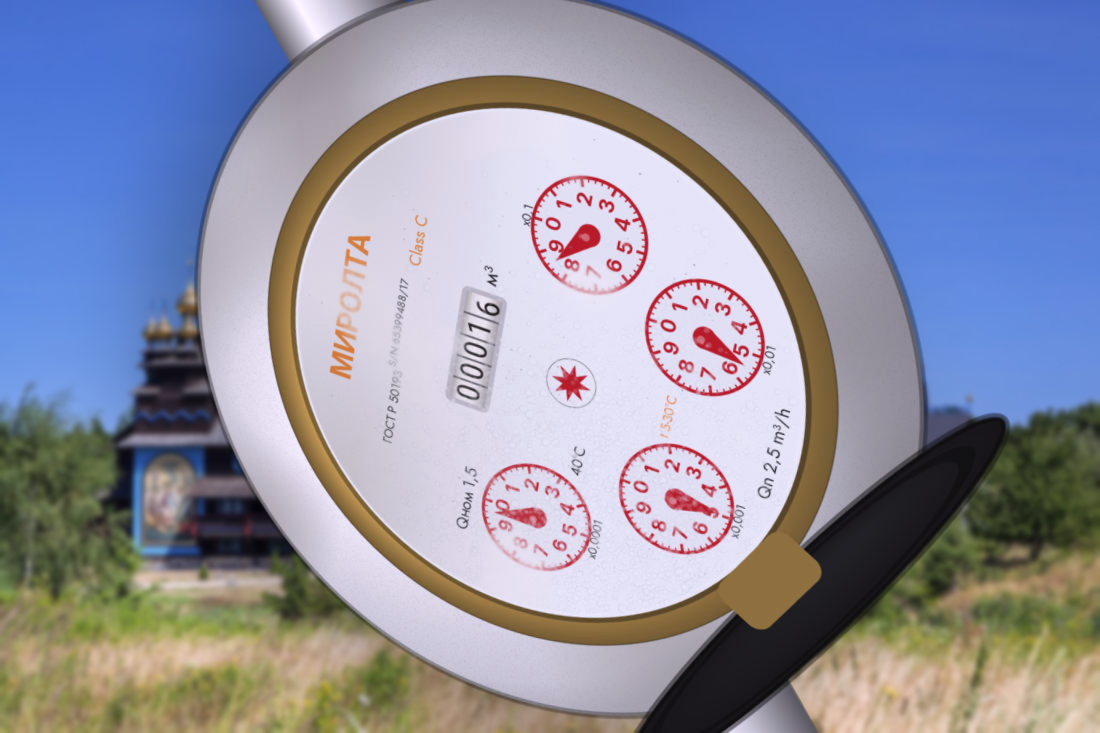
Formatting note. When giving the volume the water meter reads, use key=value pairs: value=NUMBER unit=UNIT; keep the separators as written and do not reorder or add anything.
value=15.8549 unit=m³
